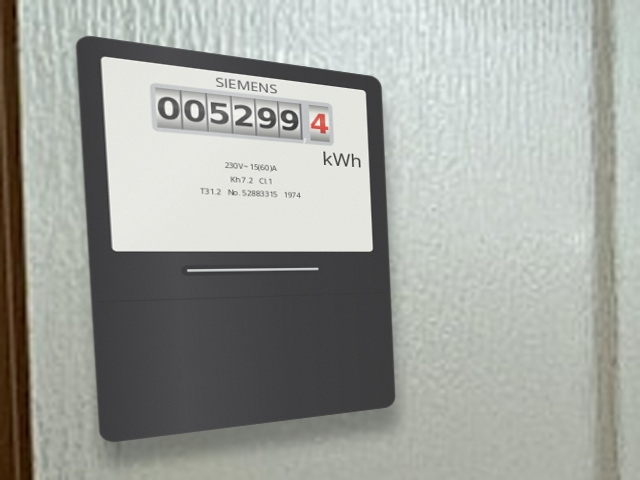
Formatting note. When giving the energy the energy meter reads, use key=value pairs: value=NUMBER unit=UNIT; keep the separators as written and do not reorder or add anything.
value=5299.4 unit=kWh
